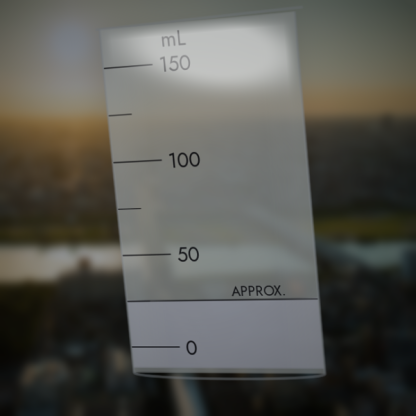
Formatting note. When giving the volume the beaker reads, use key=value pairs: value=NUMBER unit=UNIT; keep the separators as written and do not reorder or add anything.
value=25 unit=mL
